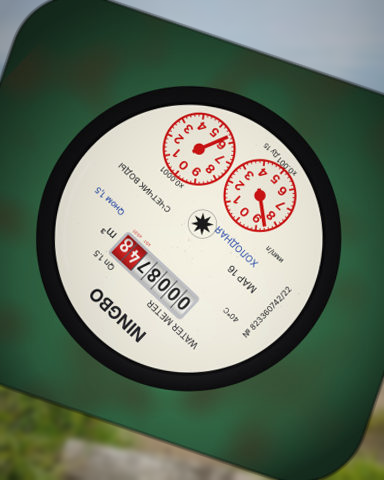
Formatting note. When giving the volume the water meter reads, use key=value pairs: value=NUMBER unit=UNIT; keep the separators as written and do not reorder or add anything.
value=87.4785 unit=m³
